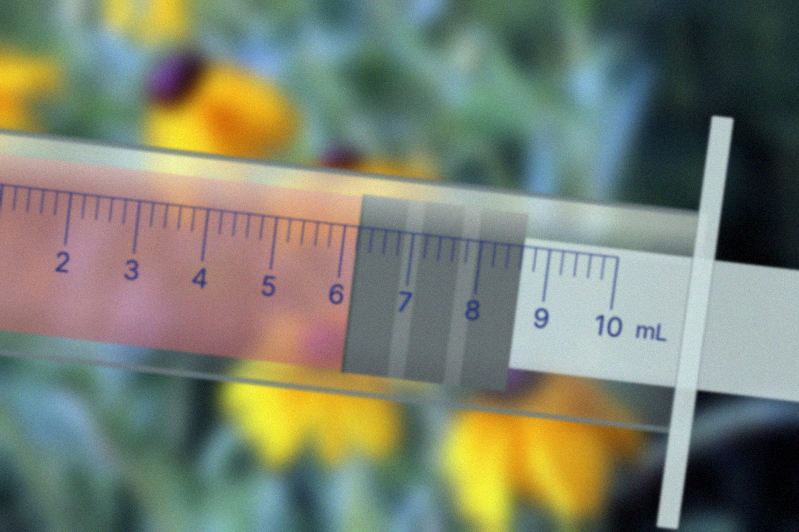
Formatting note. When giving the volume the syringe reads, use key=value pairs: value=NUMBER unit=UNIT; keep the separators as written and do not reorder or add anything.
value=6.2 unit=mL
